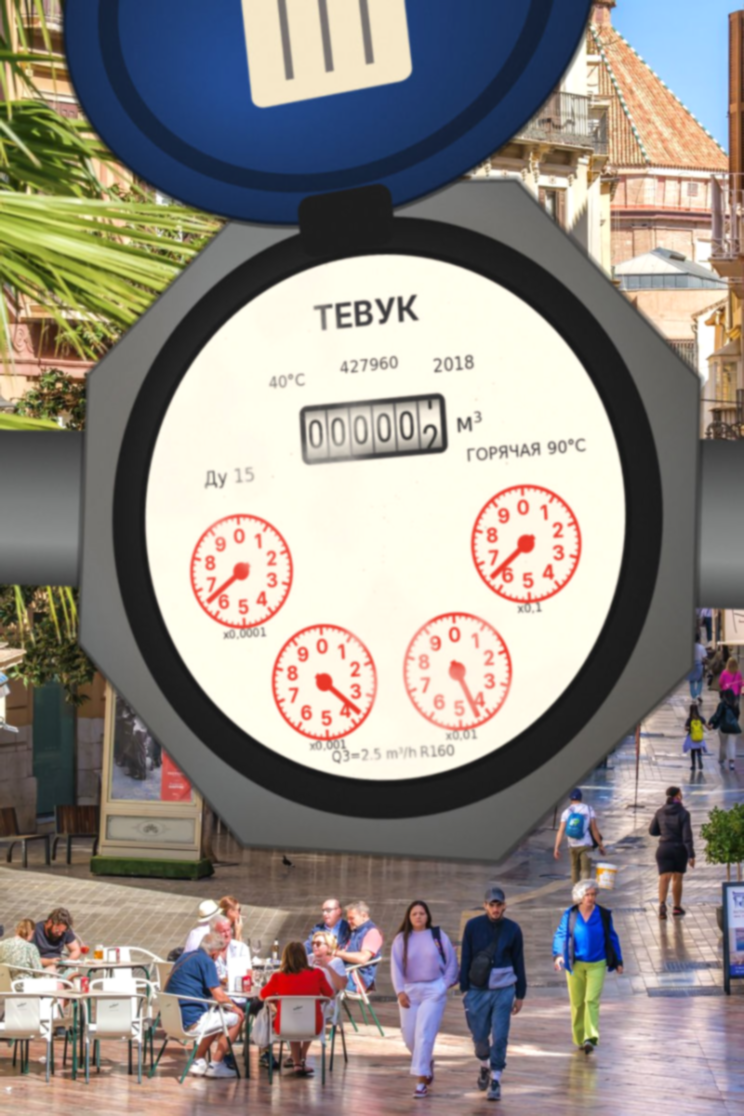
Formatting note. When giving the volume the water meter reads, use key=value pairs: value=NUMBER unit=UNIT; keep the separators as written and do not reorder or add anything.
value=1.6436 unit=m³
